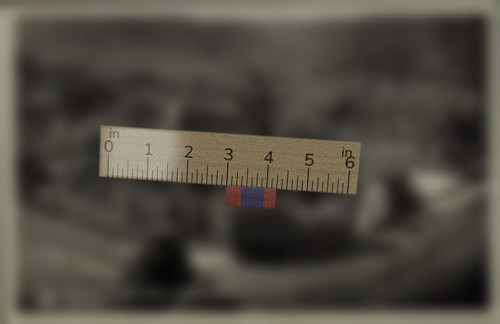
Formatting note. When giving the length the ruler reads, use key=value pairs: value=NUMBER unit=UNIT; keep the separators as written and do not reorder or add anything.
value=1.25 unit=in
